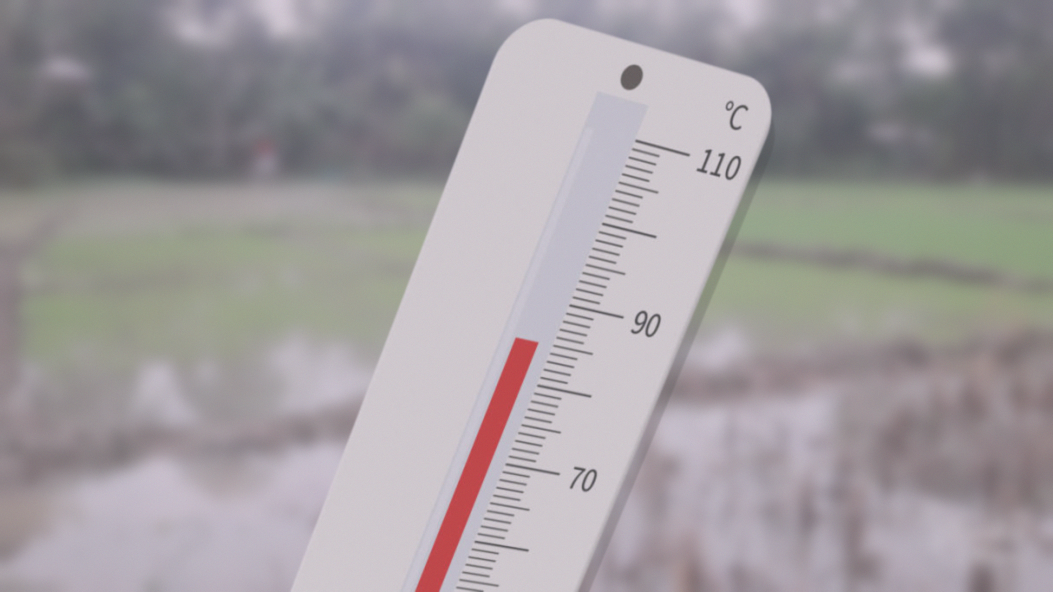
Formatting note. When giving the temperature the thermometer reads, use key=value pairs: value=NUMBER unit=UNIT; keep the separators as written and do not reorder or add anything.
value=85 unit=°C
